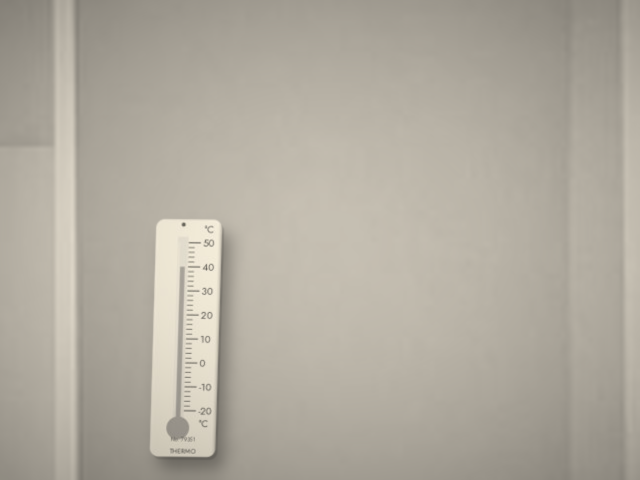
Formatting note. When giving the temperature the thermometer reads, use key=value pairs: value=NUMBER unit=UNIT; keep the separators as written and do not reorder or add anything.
value=40 unit=°C
